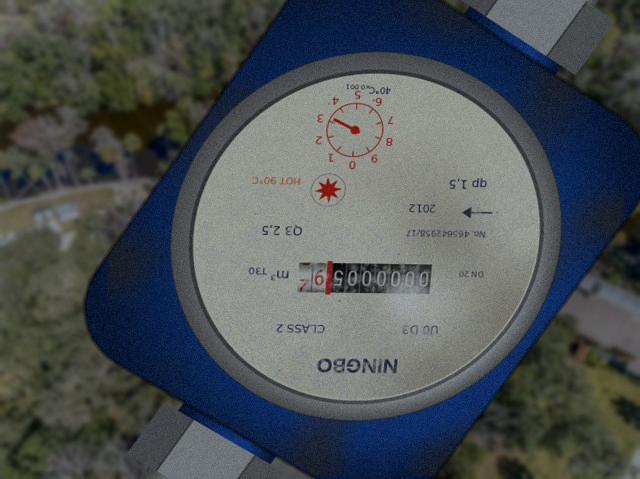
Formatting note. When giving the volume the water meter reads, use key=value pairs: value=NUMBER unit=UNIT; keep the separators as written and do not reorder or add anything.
value=5.923 unit=m³
